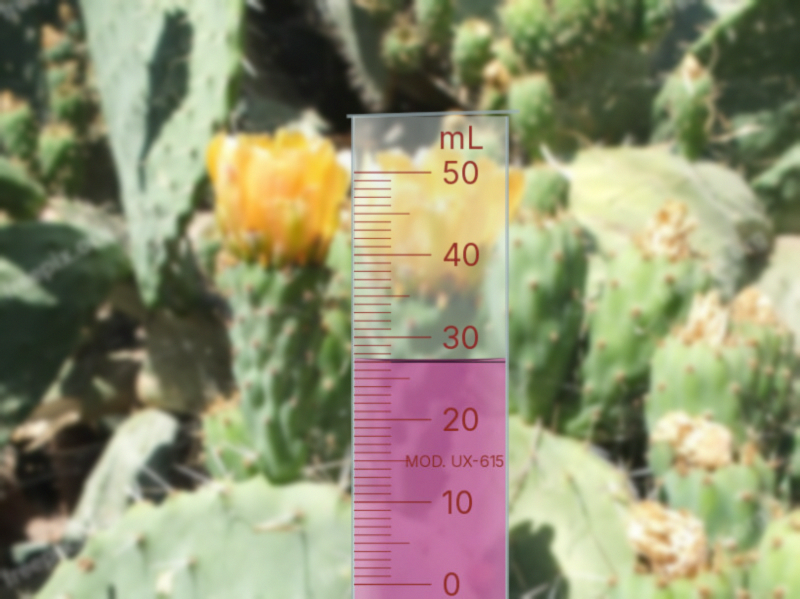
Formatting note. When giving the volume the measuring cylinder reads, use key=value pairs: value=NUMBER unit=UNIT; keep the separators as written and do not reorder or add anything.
value=27 unit=mL
